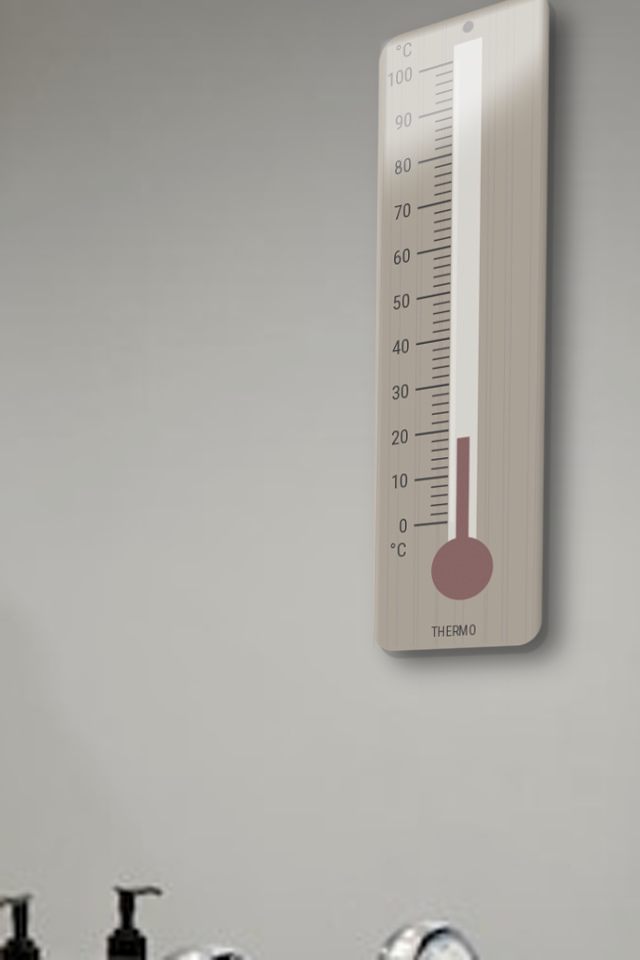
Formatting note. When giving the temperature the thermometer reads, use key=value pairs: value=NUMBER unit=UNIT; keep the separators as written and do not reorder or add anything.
value=18 unit=°C
